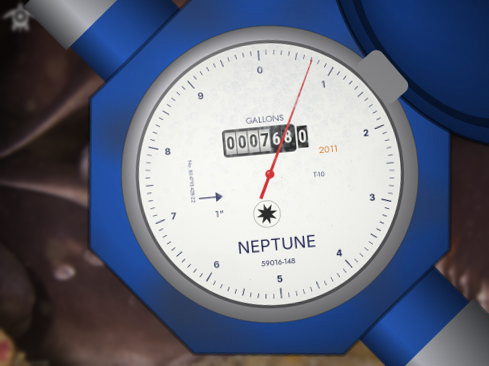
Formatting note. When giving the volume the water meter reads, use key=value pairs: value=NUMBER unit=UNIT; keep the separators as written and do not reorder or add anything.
value=7680.7 unit=gal
